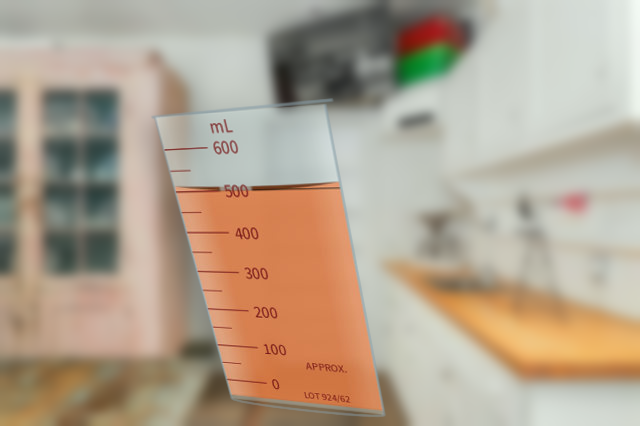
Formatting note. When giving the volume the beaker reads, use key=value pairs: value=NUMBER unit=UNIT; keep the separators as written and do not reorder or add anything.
value=500 unit=mL
